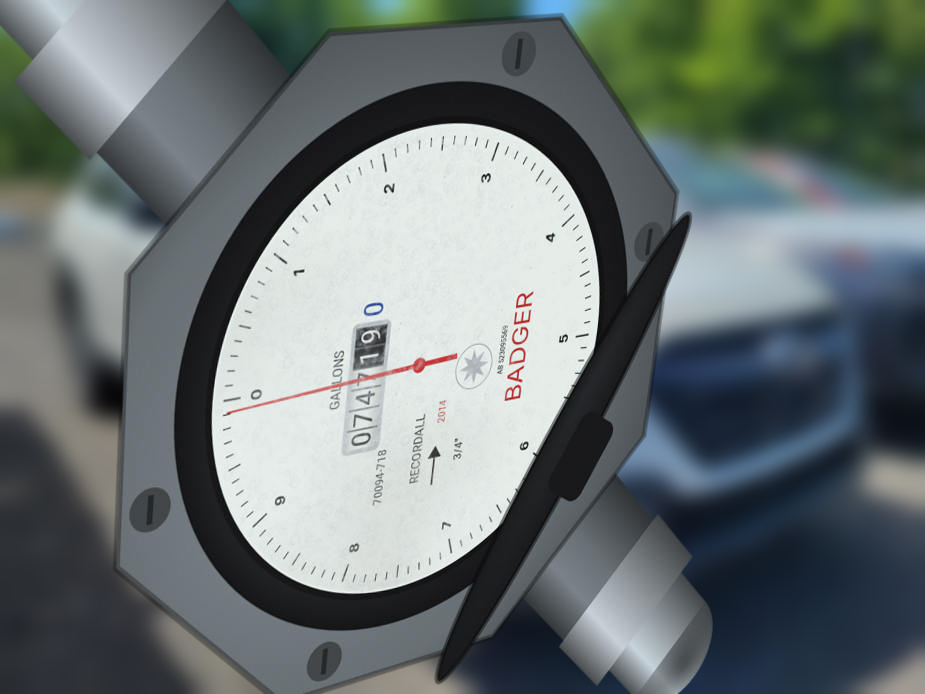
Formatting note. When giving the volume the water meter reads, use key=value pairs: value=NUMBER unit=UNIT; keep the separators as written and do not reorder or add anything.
value=747189.9 unit=gal
